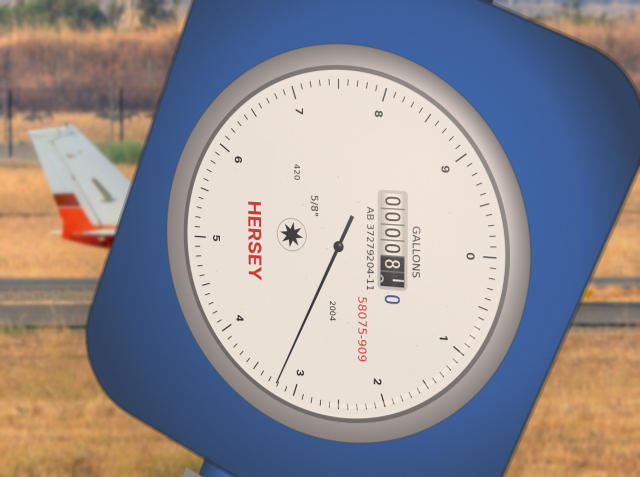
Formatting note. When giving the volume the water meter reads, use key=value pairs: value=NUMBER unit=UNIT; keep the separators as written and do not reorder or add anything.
value=813.2 unit=gal
